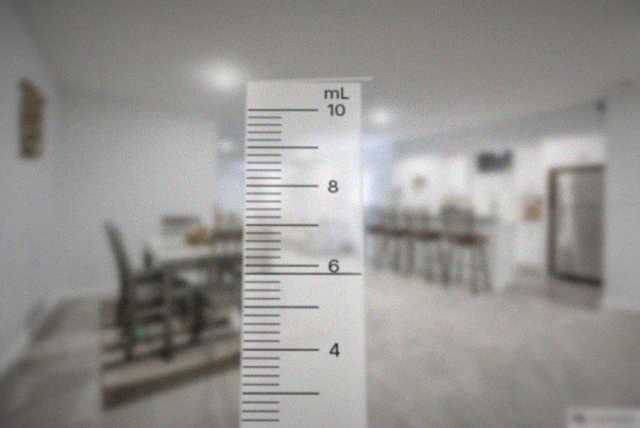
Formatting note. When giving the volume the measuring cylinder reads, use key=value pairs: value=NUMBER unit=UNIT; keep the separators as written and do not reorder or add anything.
value=5.8 unit=mL
